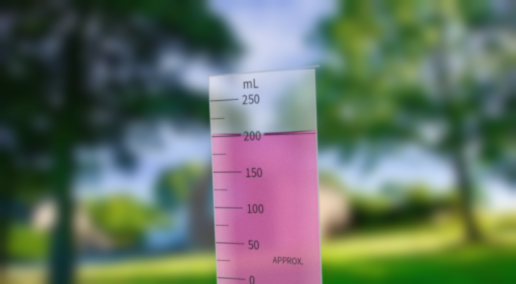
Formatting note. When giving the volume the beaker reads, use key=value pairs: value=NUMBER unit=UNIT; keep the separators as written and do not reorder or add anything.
value=200 unit=mL
